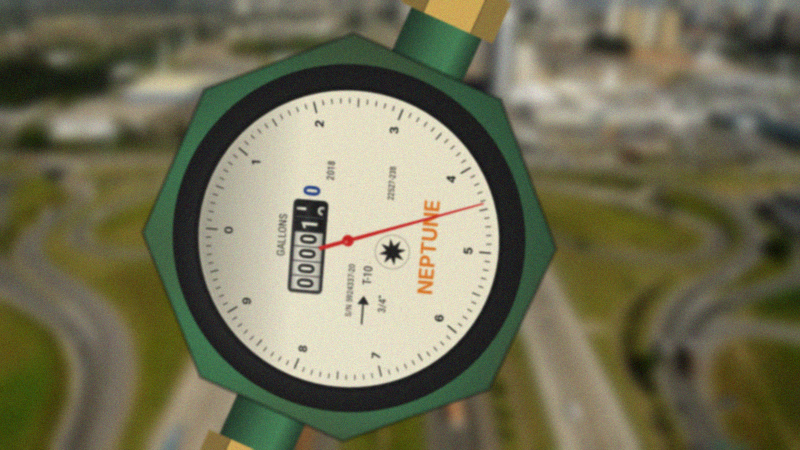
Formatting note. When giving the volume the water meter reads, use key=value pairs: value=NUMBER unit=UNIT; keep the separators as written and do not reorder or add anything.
value=114.4 unit=gal
